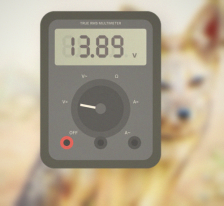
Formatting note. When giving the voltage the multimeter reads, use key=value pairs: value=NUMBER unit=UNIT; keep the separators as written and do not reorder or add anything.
value=13.89 unit=V
